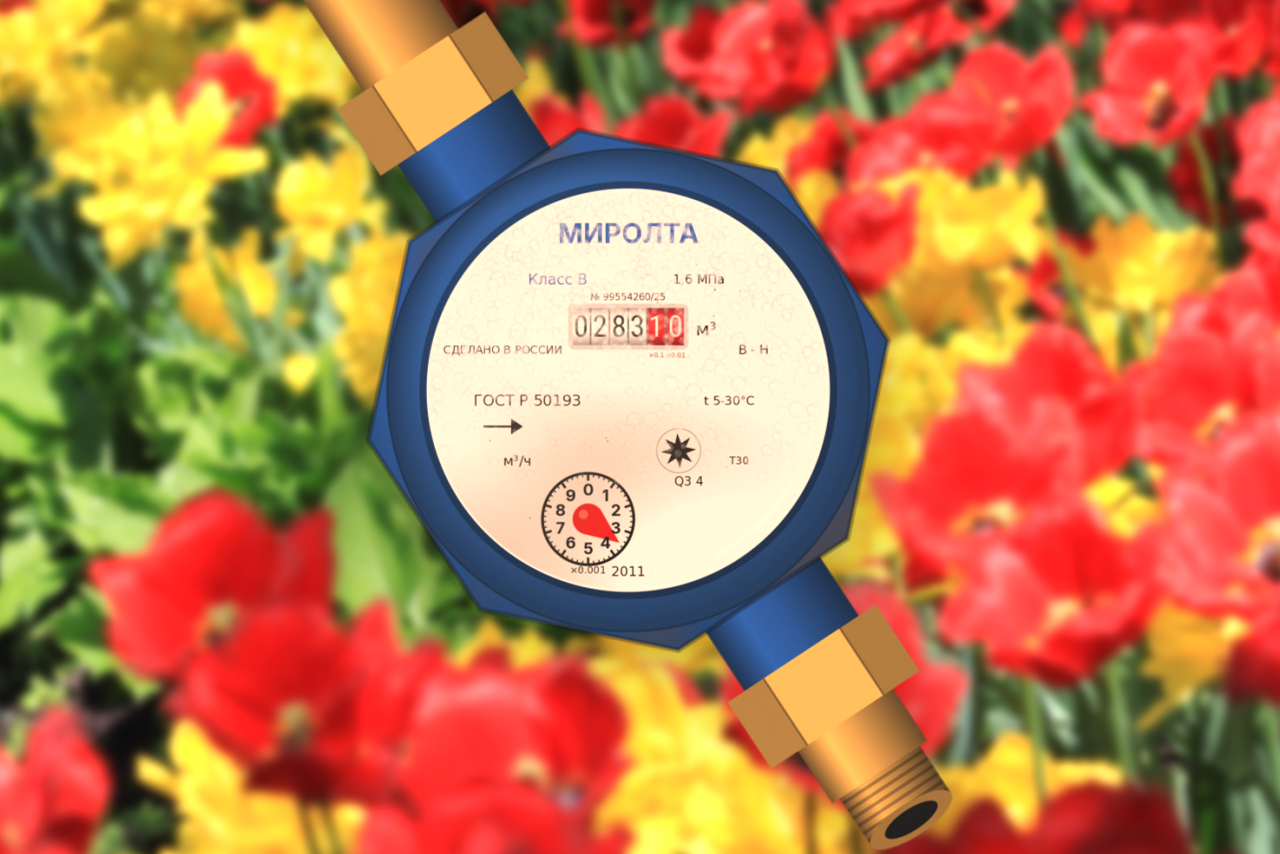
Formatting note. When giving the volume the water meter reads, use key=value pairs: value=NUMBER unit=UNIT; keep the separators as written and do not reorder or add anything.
value=283.103 unit=m³
